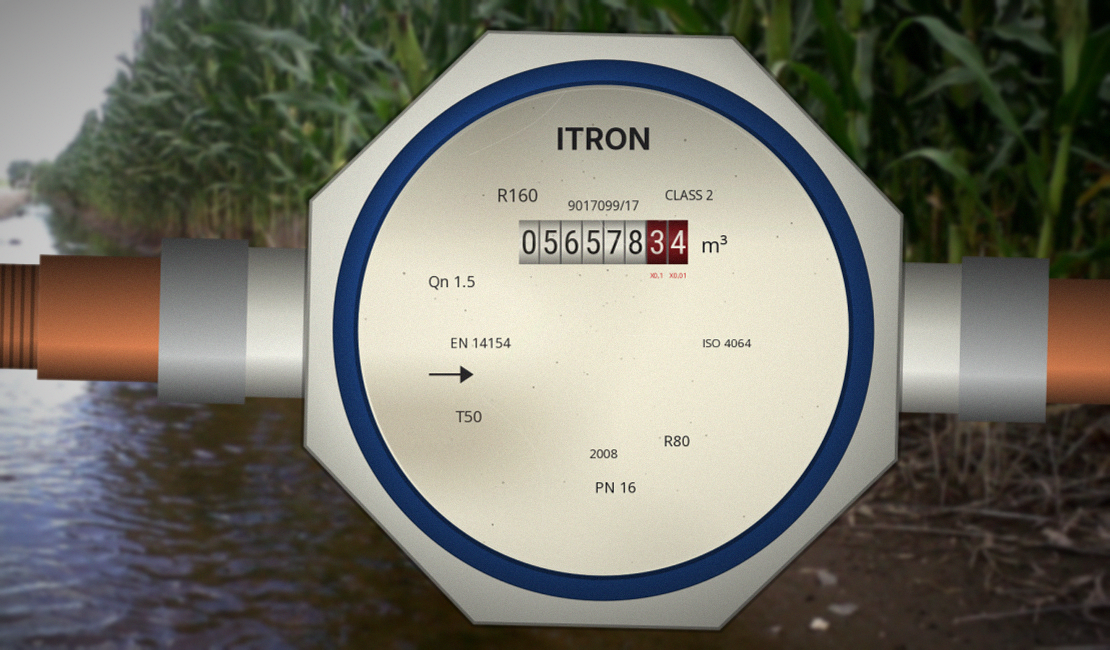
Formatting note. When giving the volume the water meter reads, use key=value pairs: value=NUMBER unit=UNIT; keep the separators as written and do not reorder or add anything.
value=56578.34 unit=m³
